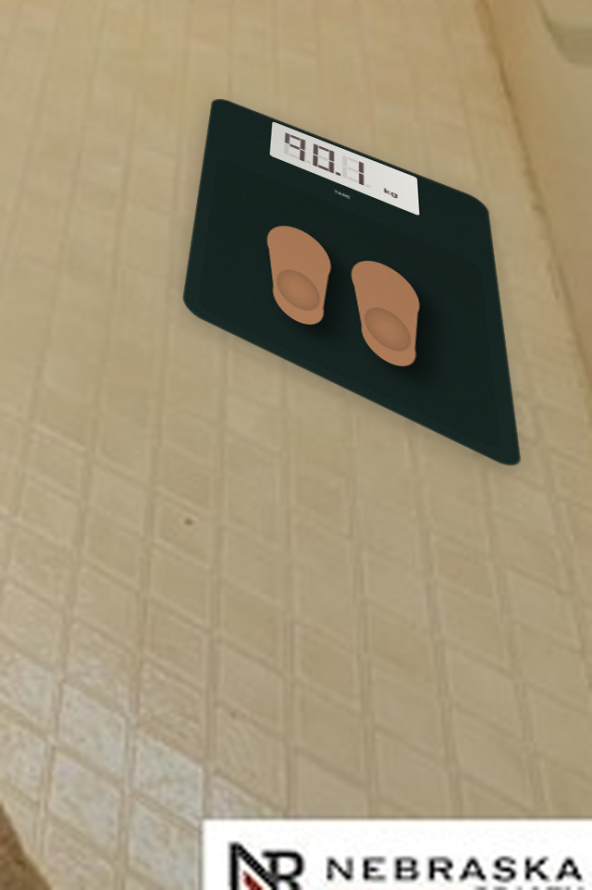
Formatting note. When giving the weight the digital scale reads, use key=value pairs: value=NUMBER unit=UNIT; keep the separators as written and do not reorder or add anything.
value=90.1 unit=kg
